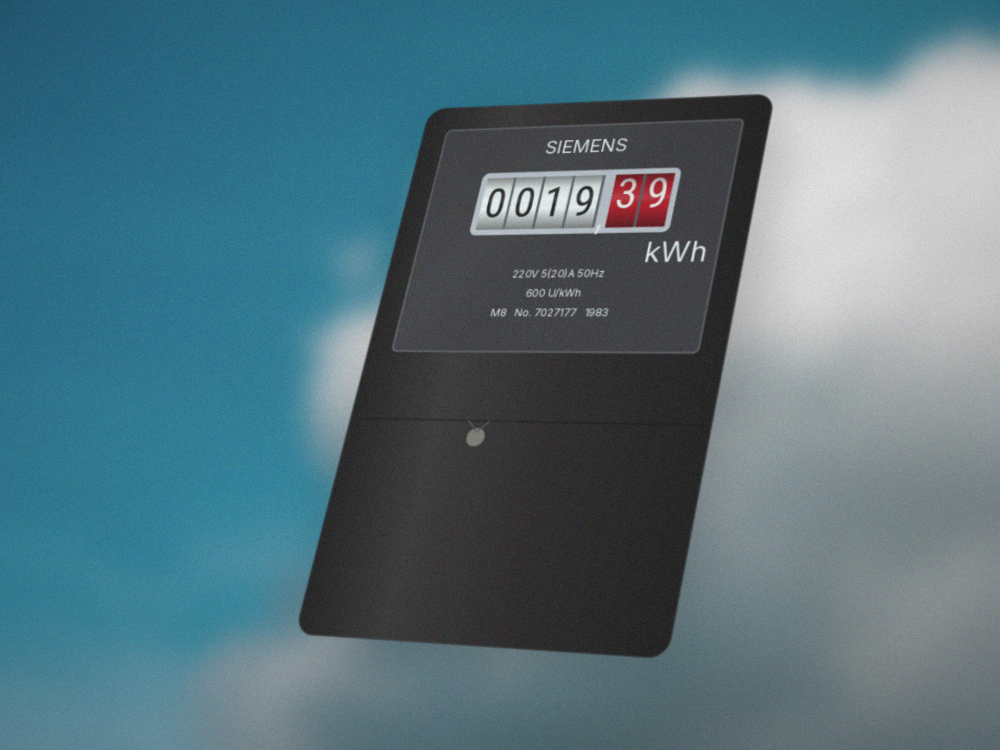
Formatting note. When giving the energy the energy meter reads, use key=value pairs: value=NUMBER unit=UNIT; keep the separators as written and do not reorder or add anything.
value=19.39 unit=kWh
